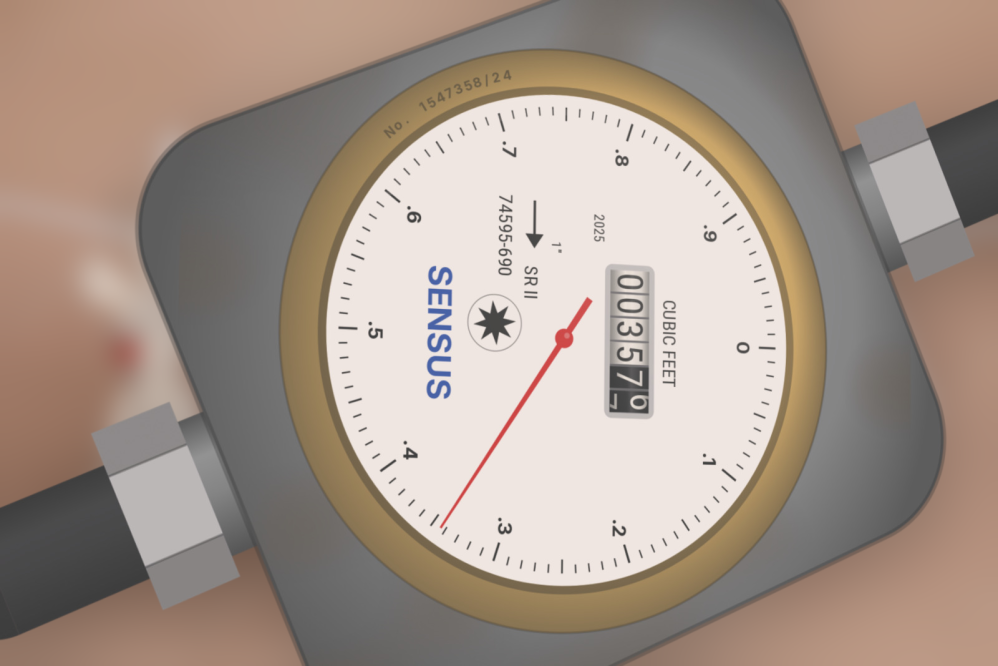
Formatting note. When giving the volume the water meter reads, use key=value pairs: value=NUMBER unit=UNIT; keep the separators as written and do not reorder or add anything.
value=3576.34 unit=ft³
